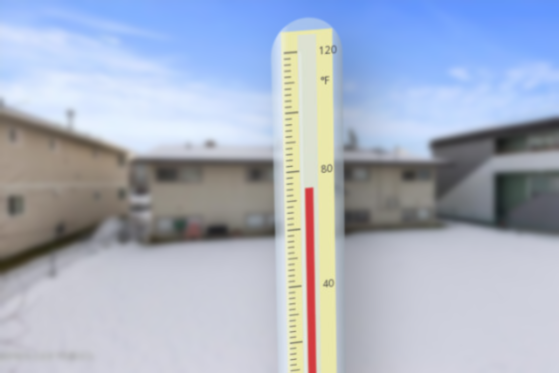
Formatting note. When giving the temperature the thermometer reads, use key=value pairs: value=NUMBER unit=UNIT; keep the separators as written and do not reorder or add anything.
value=74 unit=°F
